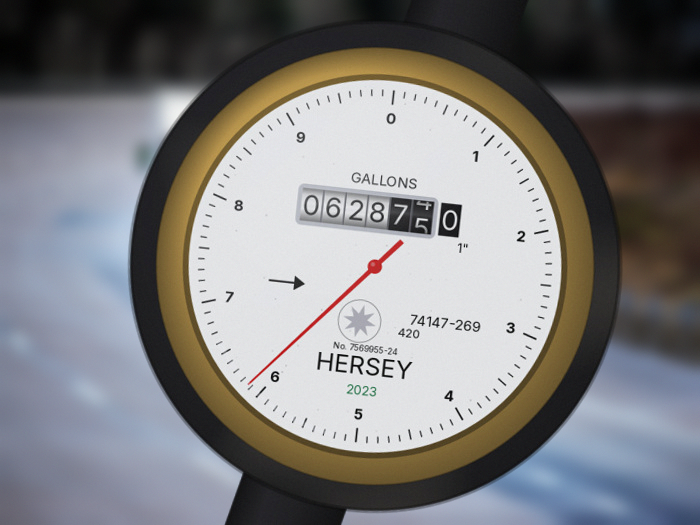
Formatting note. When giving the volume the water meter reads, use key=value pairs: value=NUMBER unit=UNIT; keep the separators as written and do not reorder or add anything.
value=628746.1 unit=gal
